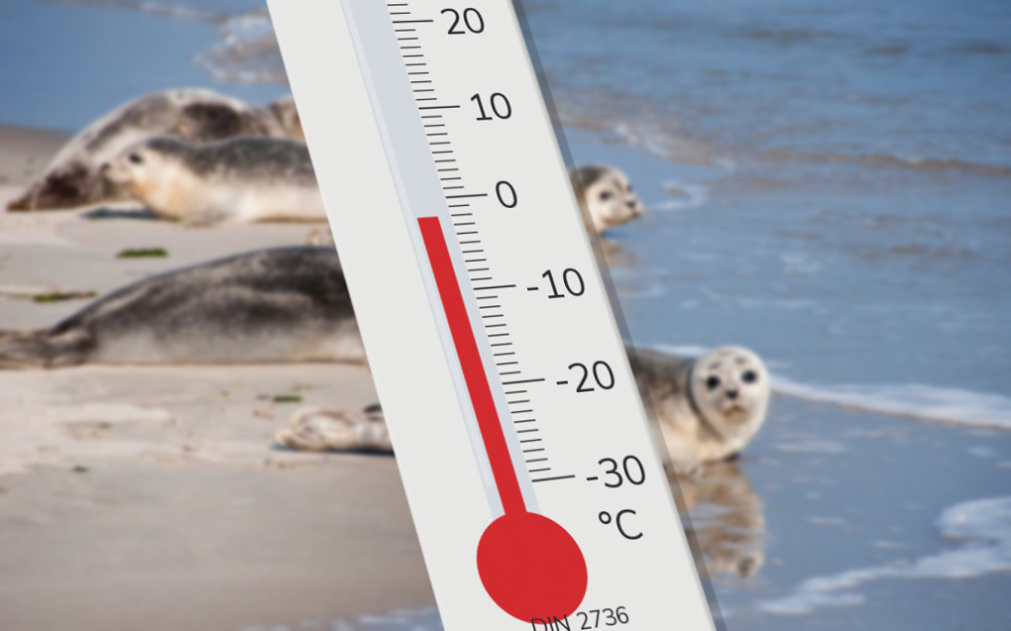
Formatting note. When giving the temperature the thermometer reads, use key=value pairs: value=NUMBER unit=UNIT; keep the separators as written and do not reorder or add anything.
value=-2 unit=°C
